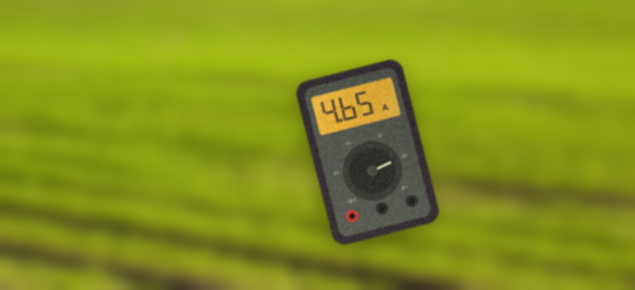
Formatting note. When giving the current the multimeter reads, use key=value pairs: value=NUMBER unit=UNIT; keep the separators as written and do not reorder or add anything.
value=4.65 unit=A
